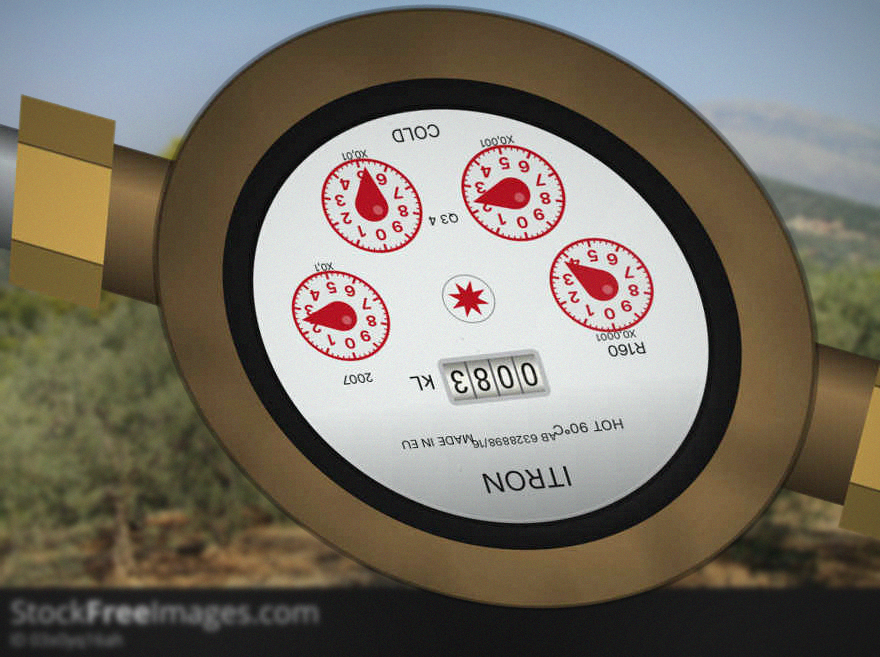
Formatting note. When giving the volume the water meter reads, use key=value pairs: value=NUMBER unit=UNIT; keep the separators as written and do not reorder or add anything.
value=83.2523 unit=kL
